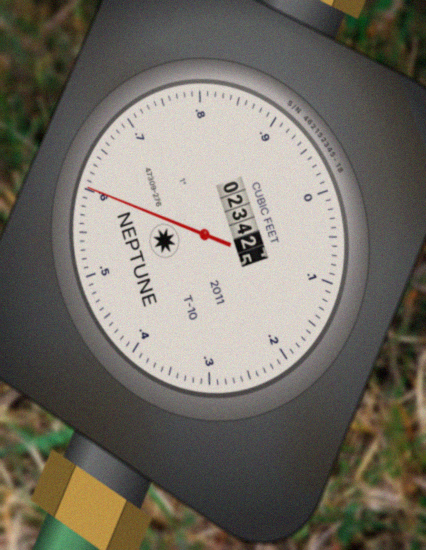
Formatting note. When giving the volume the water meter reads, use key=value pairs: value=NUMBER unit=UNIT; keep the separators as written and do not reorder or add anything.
value=23424.60 unit=ft³
